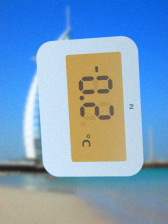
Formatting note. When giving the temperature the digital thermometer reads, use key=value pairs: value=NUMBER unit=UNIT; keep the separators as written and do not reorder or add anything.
value=-0.2 unit=°C
